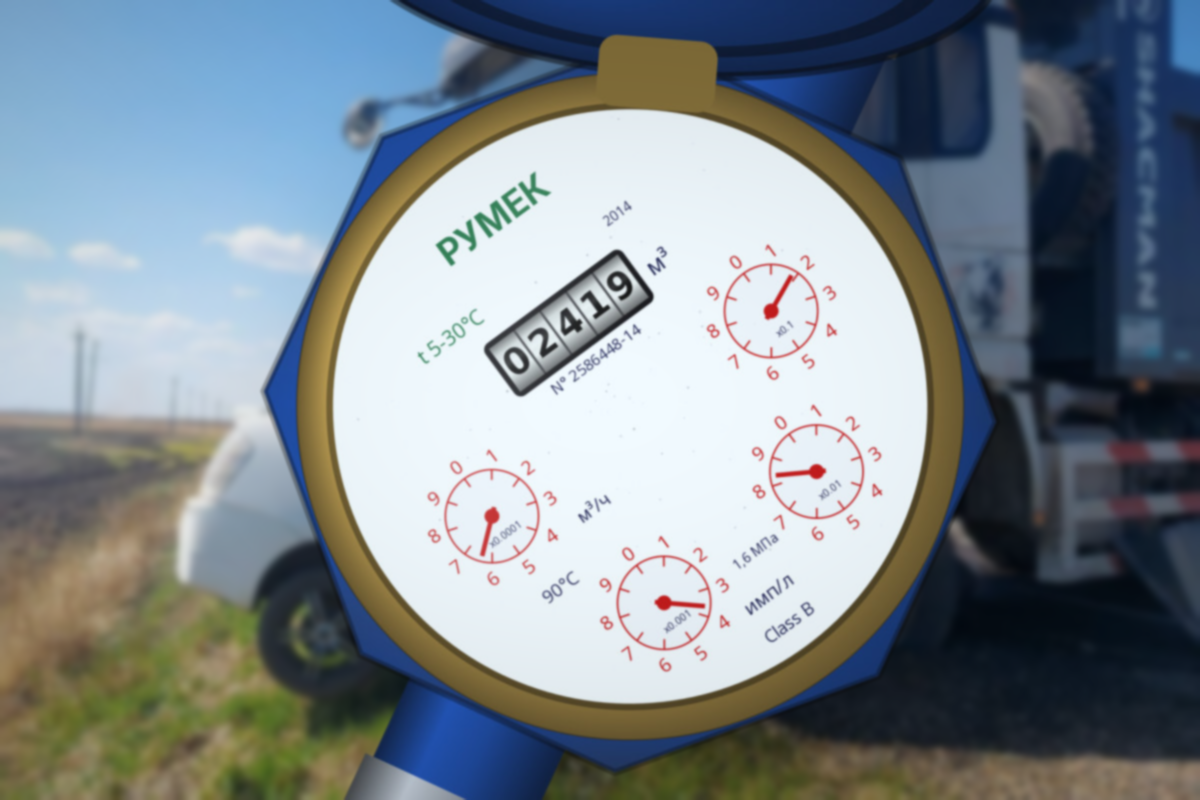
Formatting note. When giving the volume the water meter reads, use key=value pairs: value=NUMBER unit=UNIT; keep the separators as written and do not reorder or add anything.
value=2419.1836 unit=m³
